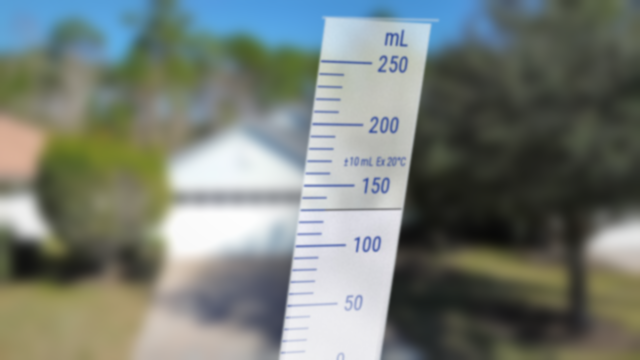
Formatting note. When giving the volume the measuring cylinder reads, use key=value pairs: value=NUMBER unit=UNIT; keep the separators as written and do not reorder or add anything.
value=130 unit=mL
